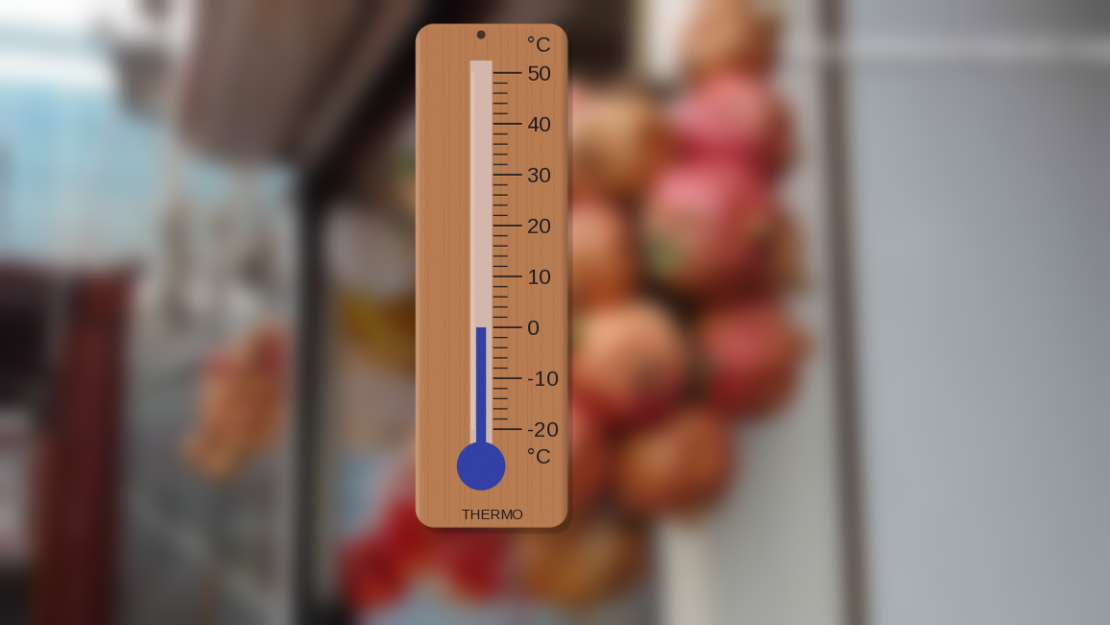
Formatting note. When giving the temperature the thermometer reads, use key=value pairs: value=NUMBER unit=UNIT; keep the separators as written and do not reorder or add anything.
value=0 unit=°C
